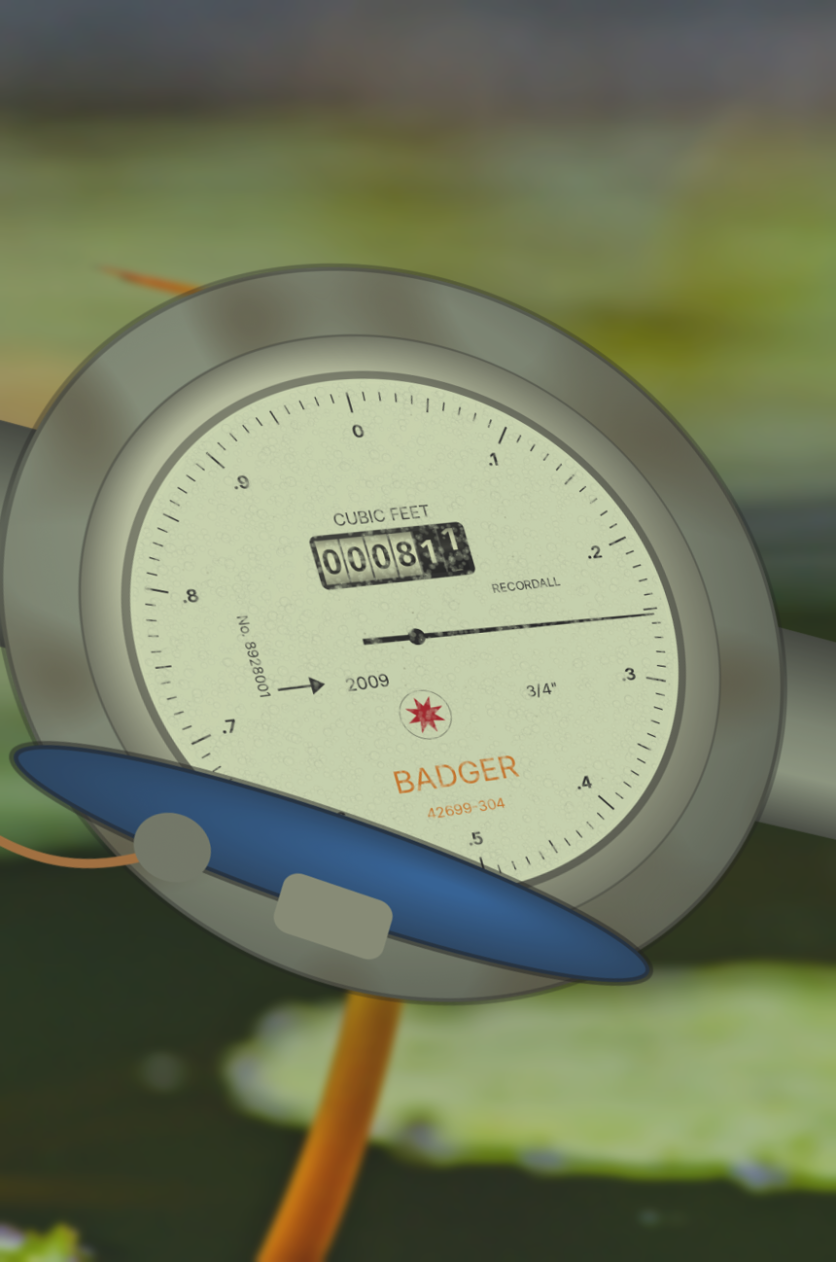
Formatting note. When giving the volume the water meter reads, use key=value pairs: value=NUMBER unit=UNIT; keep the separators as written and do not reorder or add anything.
value=811.25 unit=ft³
